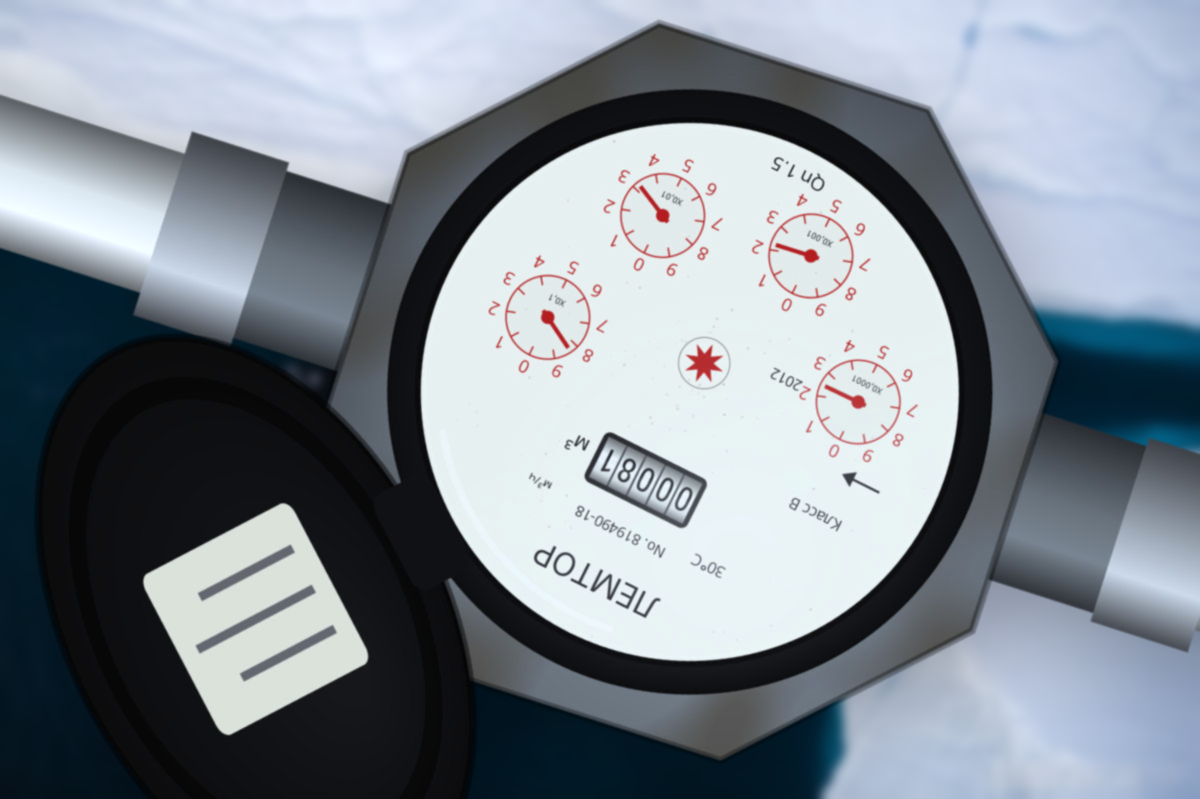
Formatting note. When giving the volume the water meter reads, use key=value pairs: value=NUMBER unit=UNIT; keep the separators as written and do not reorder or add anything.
value=81.8322 unit=m³
